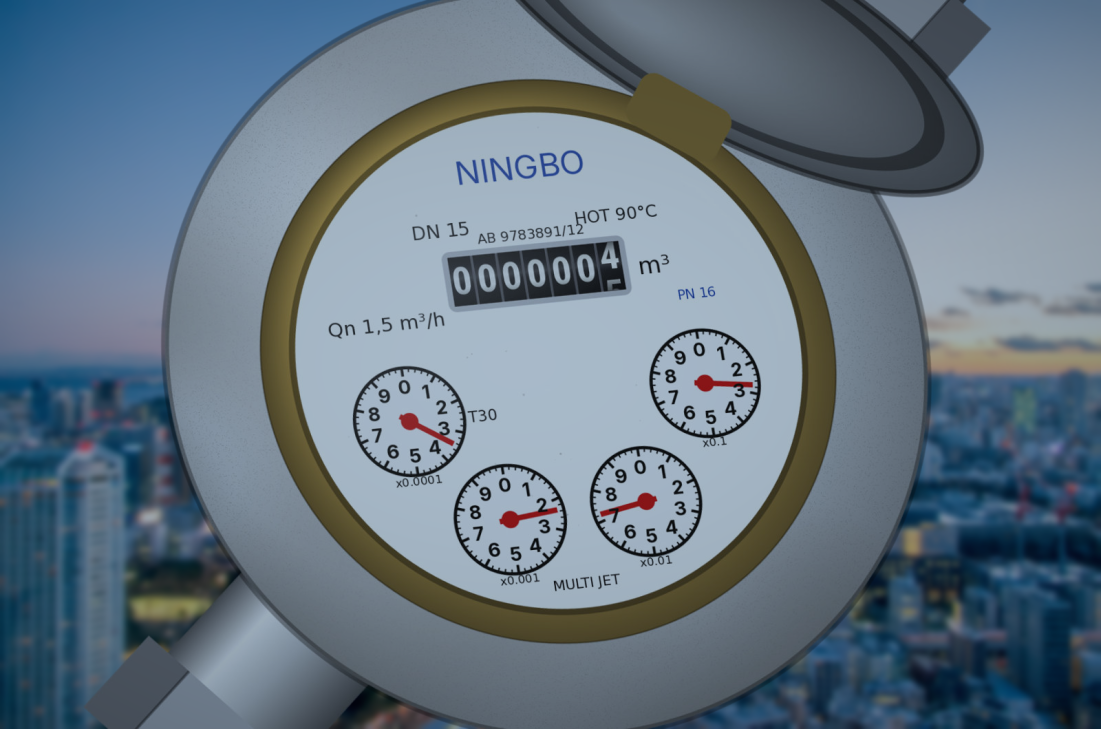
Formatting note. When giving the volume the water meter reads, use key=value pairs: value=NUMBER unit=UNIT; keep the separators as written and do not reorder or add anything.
value=4.2723 unit=m³
